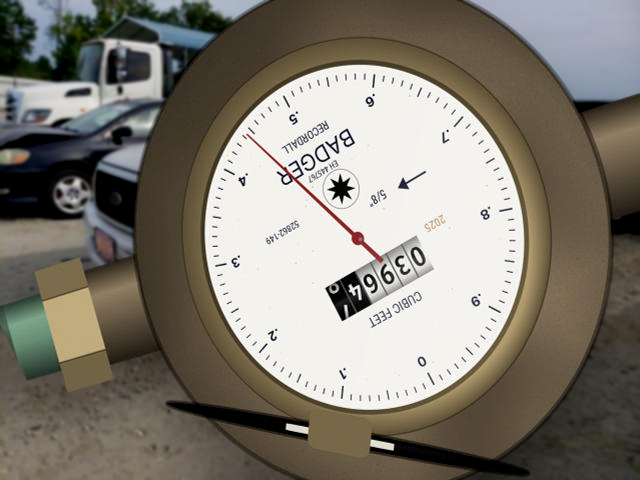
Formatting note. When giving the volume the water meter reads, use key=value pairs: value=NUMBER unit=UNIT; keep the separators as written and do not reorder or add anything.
value=39647.44 unit=ft³
